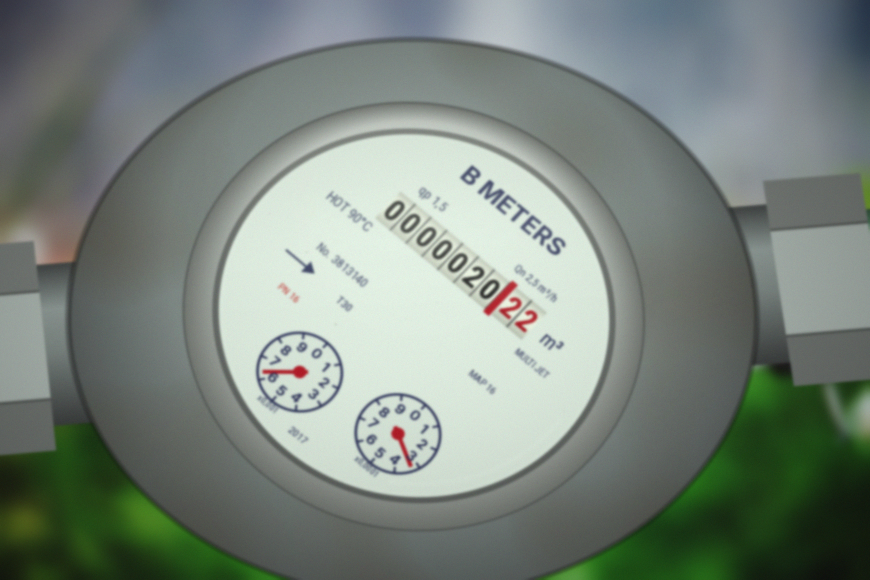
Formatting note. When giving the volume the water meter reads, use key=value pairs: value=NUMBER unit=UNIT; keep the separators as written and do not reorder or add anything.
value=20.2263 unit=m³
